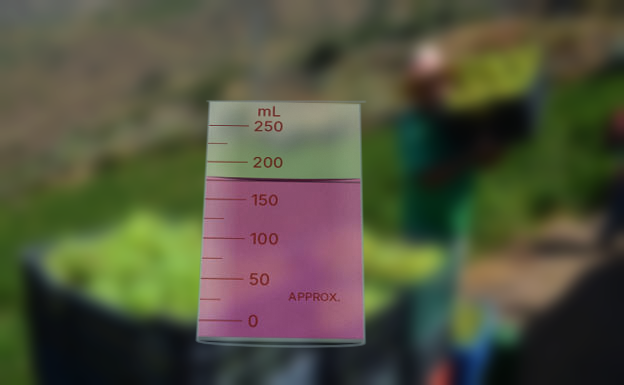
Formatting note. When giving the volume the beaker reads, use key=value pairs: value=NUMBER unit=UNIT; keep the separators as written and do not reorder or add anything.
value=175 unit=mL
